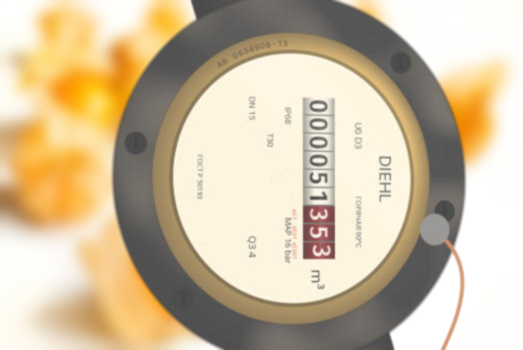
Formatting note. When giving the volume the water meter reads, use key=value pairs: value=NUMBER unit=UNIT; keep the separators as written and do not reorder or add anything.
value=51.353 unit=m³
